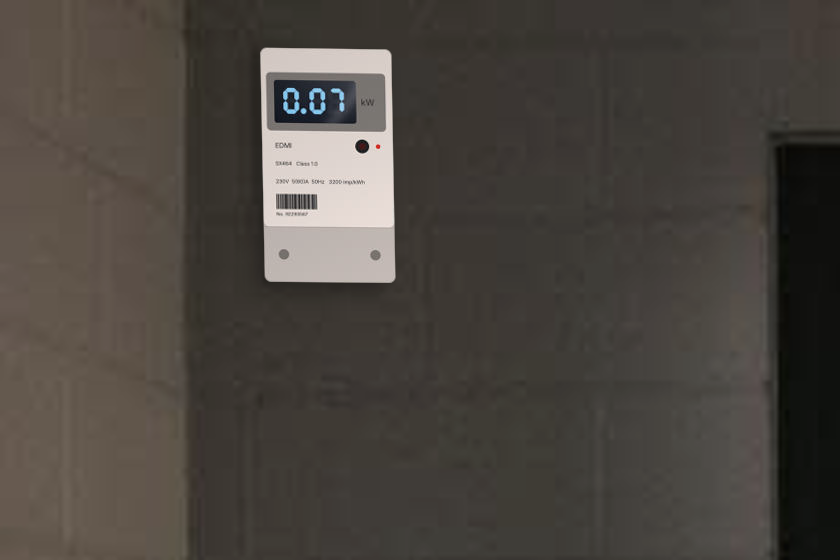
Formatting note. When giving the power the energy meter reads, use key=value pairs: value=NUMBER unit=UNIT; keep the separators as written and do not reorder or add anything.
value=0.07 unit=kW
